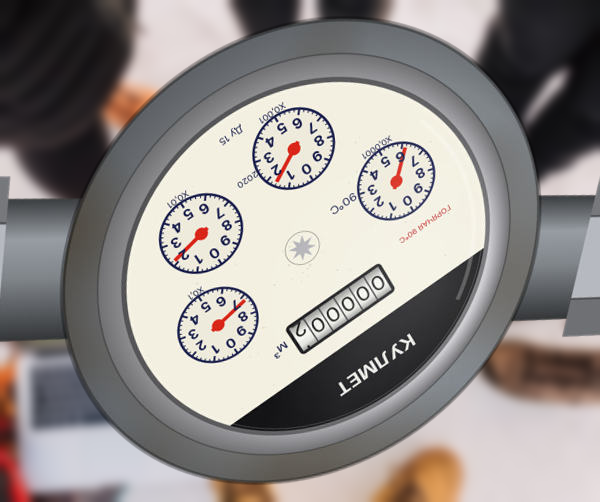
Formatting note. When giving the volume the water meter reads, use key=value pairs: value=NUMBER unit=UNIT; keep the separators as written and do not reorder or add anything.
value=1.7216 unit=m³
